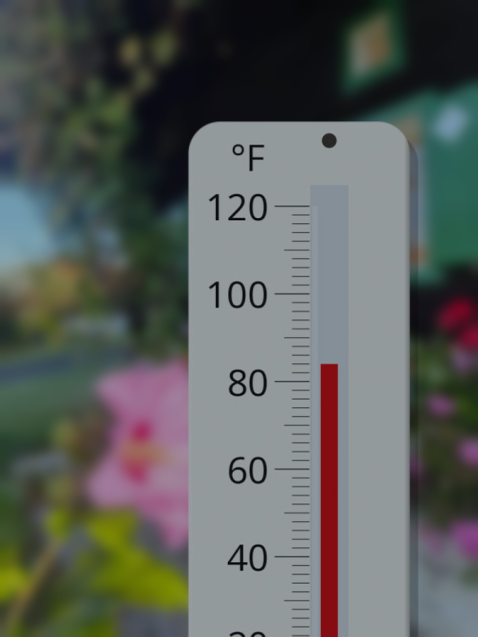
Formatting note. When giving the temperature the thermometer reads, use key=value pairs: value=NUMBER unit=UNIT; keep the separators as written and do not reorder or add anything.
value=84 unit=°F
